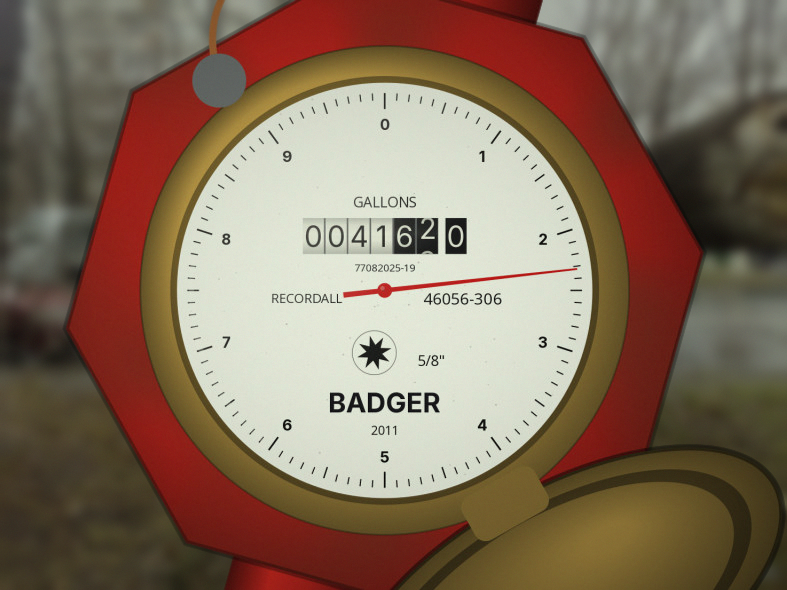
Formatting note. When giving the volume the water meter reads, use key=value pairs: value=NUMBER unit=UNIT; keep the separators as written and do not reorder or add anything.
value=41622.3 unit=gal
